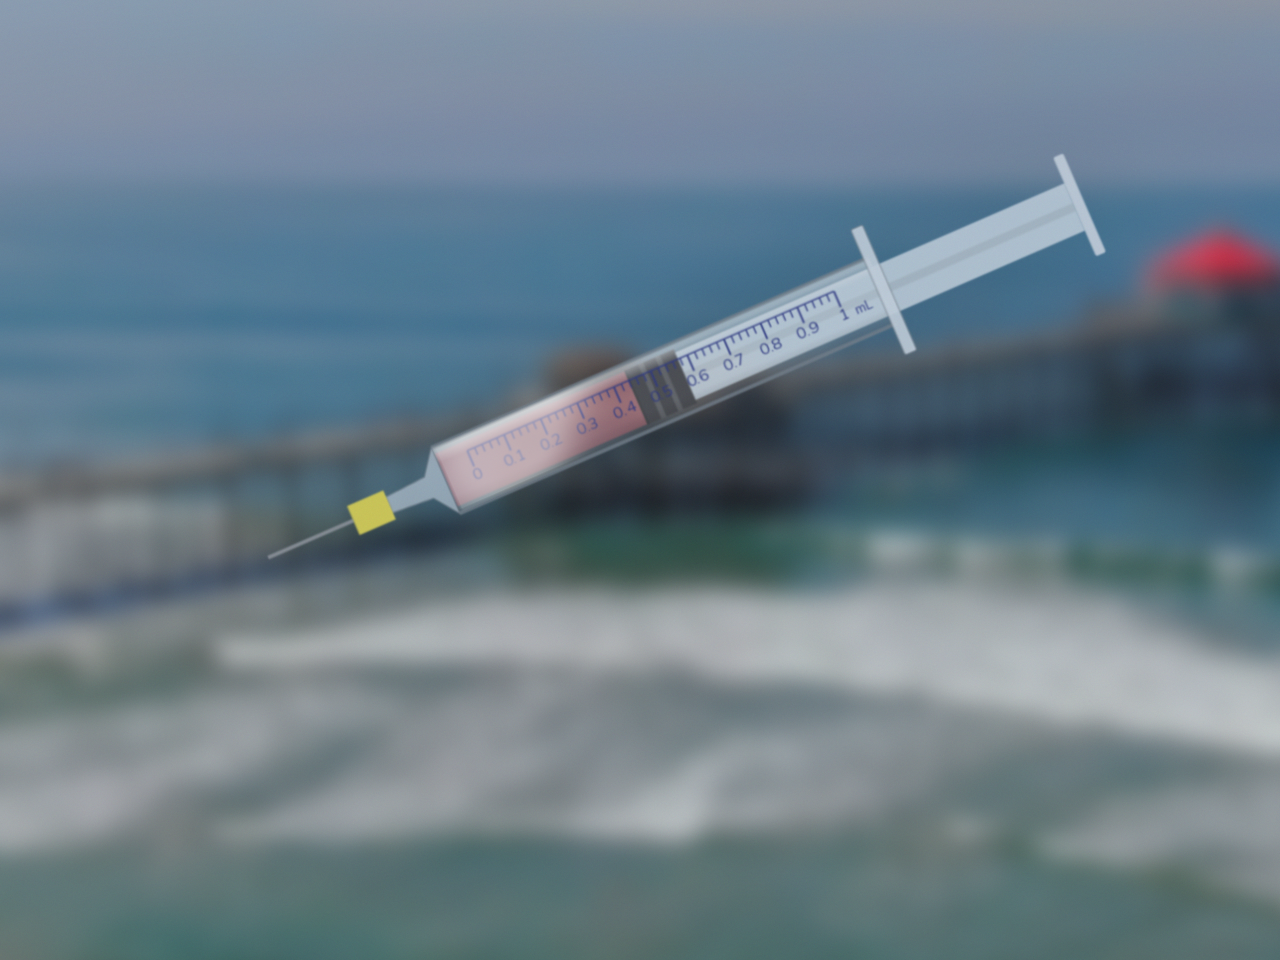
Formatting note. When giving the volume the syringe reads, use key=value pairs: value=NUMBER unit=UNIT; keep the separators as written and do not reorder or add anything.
value=0.44 unit=mL
